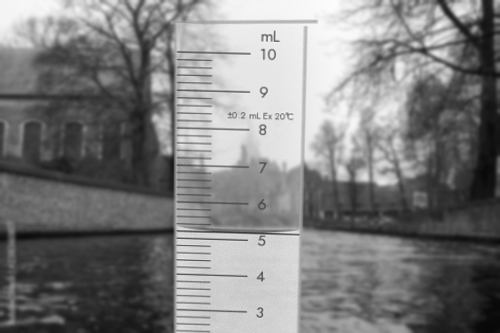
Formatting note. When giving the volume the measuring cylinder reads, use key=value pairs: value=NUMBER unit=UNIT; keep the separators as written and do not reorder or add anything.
value=5.2 unit=mL
